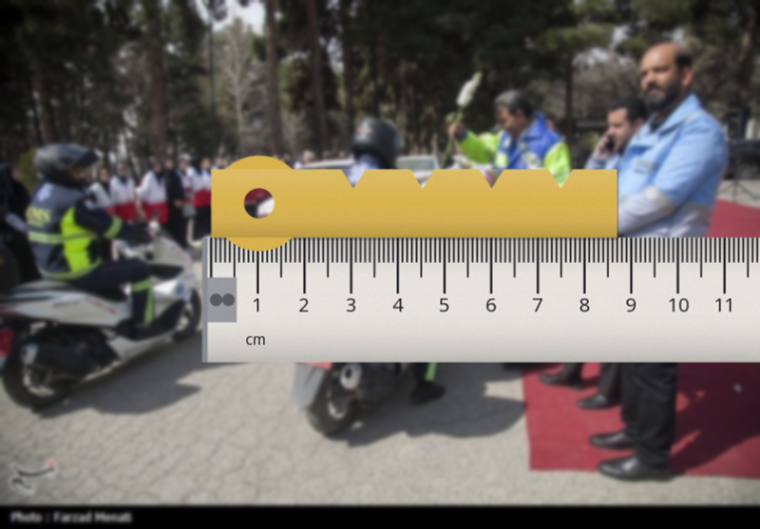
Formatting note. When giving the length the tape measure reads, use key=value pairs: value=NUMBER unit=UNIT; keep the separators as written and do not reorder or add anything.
value=8.7 unit=cm
